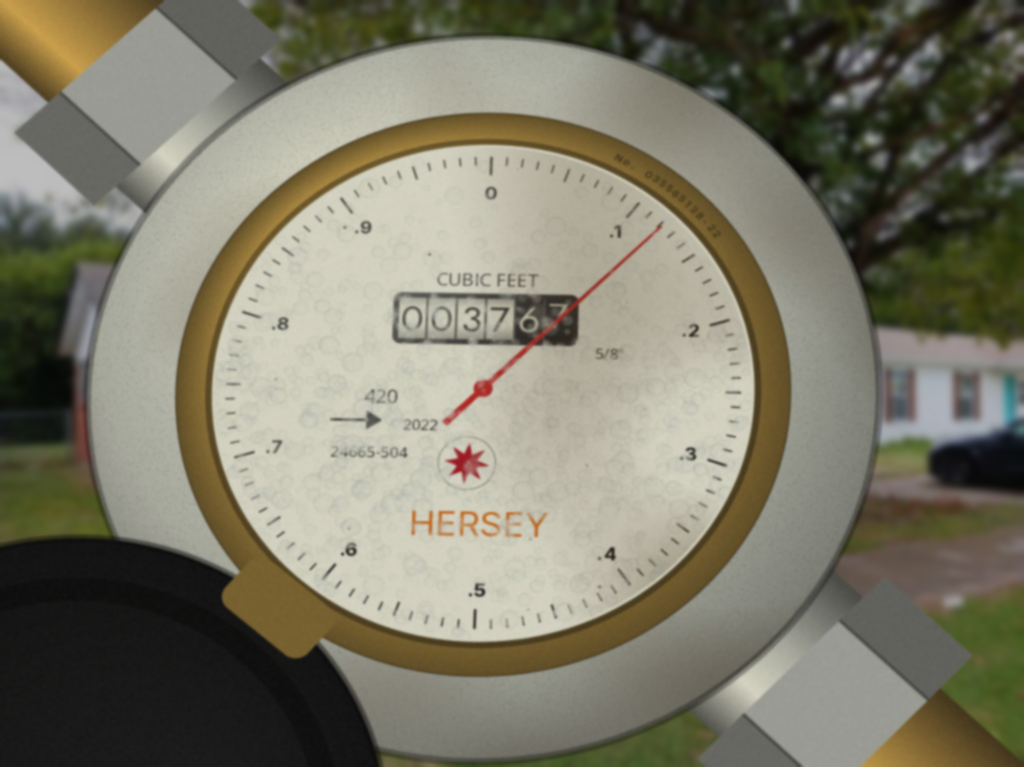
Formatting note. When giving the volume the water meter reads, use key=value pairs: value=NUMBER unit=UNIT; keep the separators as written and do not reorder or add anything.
value=3767.12 unit=ft³
